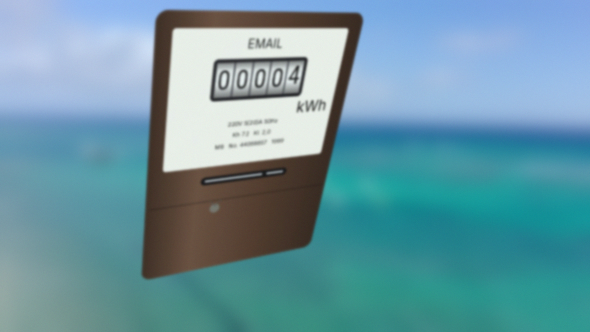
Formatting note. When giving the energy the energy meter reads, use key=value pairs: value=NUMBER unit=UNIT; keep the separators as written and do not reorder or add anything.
value=4 unit=kWh
